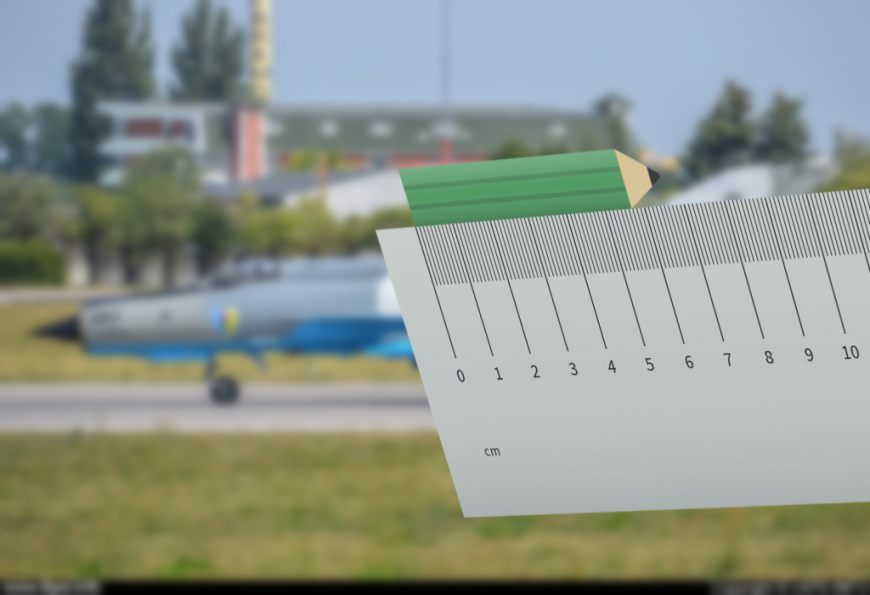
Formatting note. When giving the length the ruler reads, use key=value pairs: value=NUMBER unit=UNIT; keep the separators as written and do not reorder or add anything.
value=6.6 unit=cm
